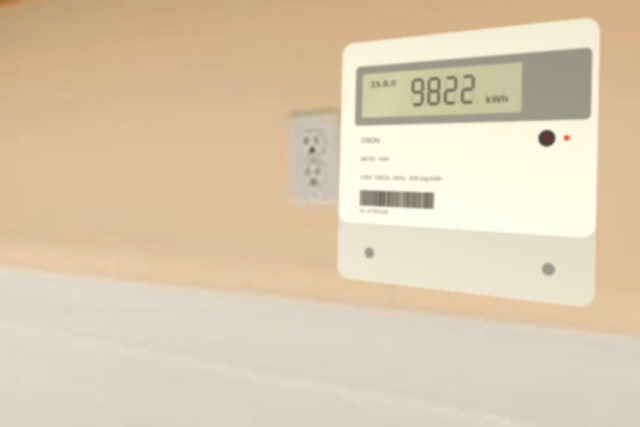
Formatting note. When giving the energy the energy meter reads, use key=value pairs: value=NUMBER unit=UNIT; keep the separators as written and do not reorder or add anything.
value=9822 unit=kWh
